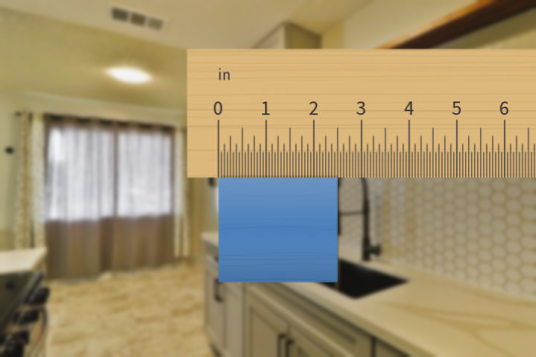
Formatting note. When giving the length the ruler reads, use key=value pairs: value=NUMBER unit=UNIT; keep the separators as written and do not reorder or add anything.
value=2.5 unit=in
